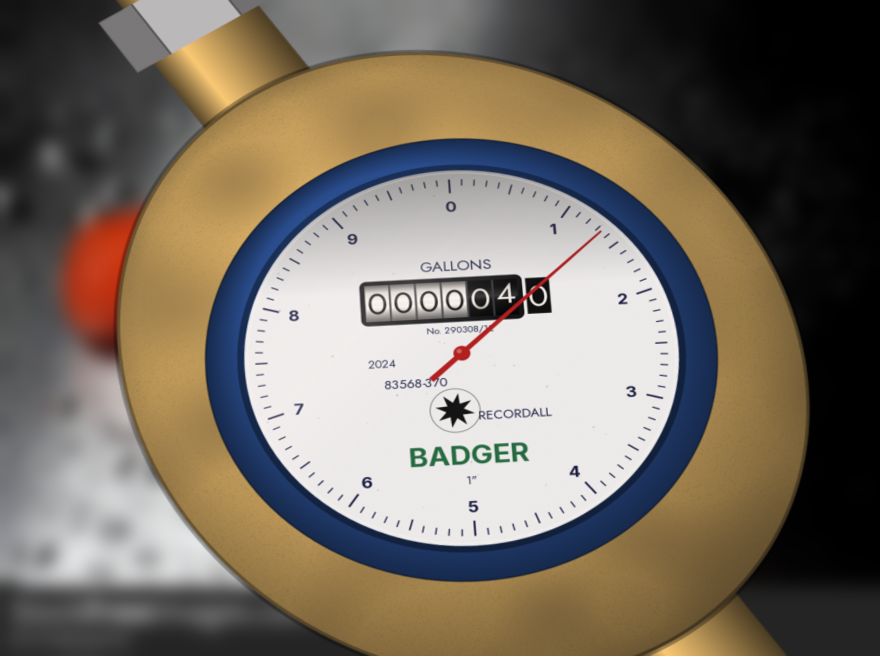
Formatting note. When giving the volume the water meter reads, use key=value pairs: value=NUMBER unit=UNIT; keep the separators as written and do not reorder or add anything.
value=41.3 unit=gal
